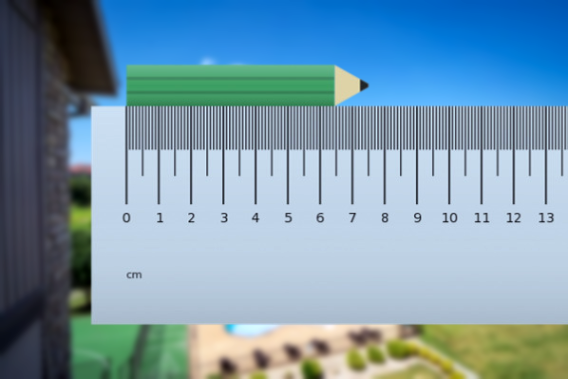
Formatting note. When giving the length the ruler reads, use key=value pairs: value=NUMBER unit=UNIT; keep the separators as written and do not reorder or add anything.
value=7.5 unit=cm
